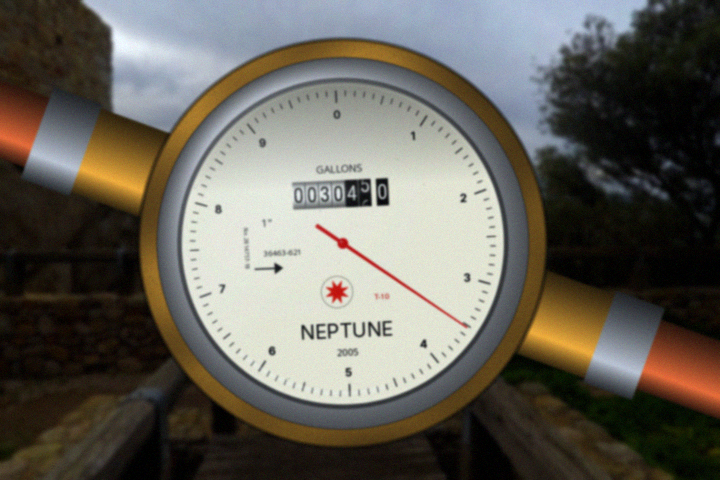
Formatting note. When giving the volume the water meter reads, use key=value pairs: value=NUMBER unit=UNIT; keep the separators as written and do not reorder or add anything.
value=30453.5 unit=gal
